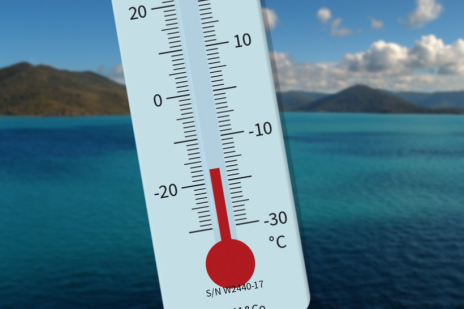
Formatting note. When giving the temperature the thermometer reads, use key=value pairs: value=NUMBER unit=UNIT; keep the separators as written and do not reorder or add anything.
value=-17 unit=°C
